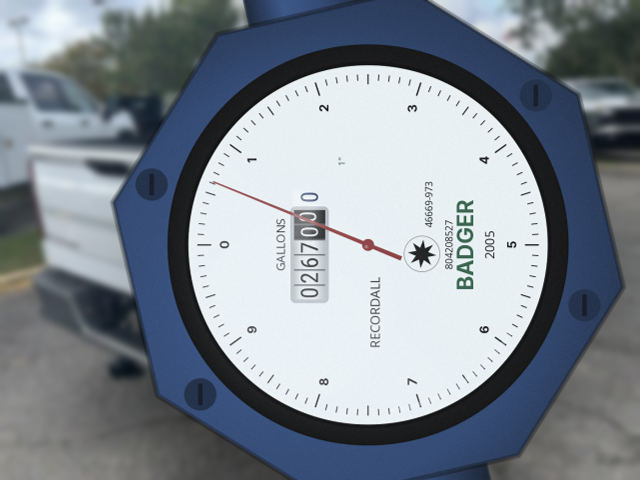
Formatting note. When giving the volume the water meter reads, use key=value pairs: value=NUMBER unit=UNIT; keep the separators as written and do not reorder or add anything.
value=267000.6 unit=gal
